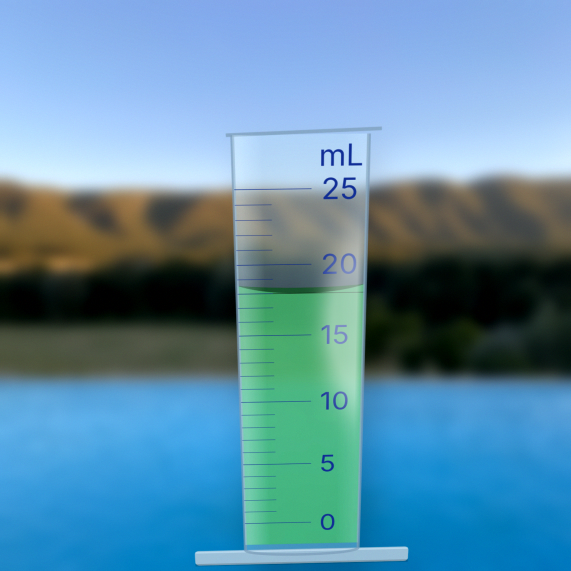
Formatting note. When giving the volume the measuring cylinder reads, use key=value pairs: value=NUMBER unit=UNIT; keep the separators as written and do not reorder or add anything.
value=18 unit=mL
